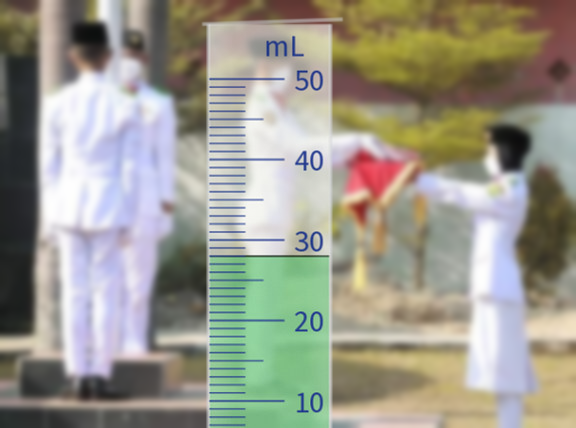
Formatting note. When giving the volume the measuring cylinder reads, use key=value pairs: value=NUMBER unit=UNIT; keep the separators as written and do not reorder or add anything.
value=28 unit=mL
